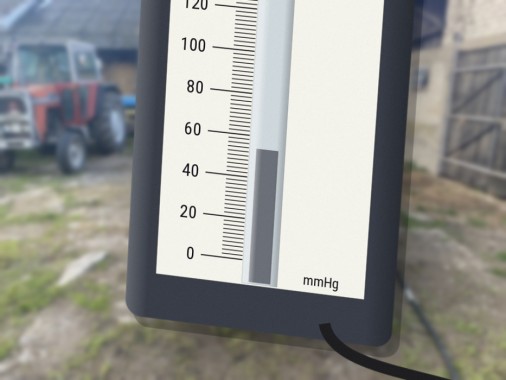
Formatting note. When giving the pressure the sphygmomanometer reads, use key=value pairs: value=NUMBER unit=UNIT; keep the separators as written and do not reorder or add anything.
value=54 unit=mmHg
